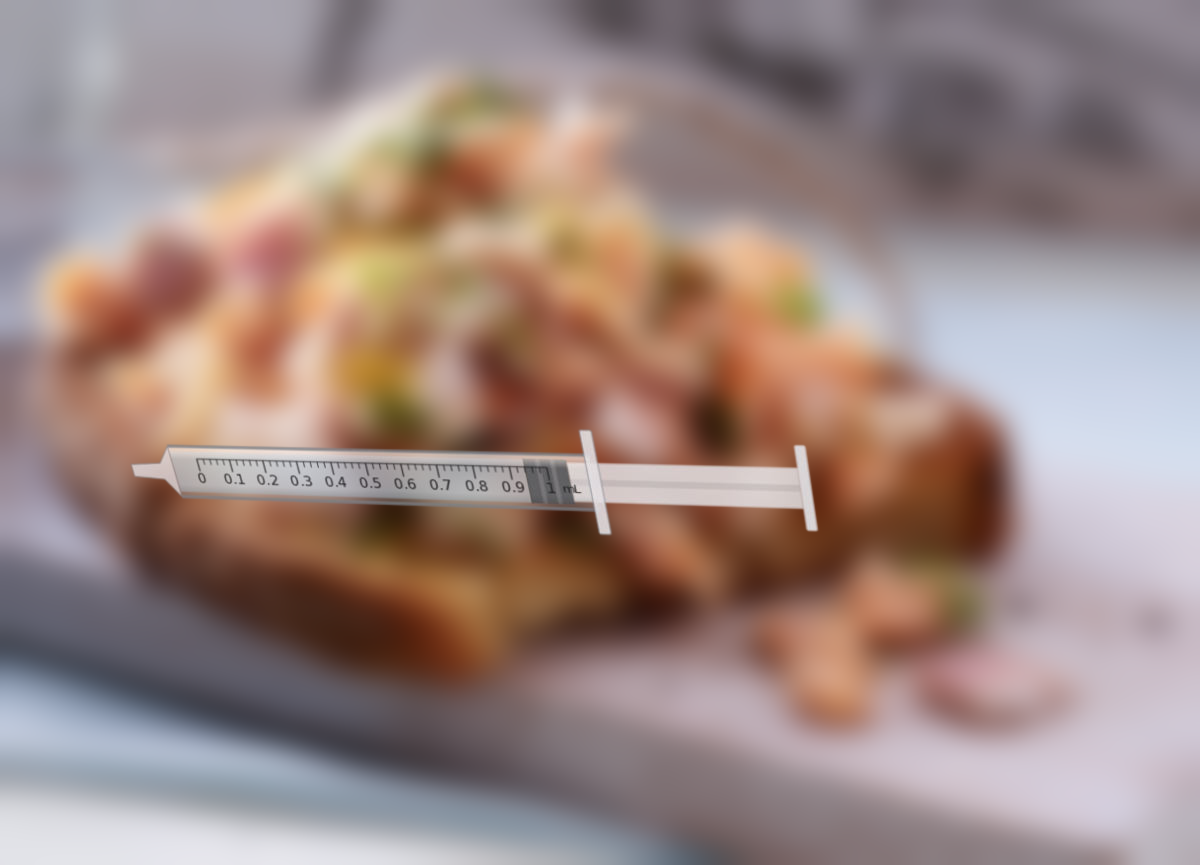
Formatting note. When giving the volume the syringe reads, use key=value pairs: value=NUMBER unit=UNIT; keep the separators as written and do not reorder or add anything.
value=0.94 unit=mL
